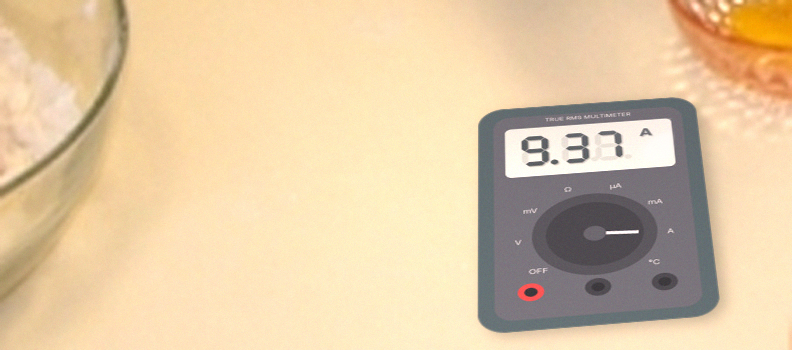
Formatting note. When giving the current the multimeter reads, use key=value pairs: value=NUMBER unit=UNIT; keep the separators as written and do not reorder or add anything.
value=9.37 unit=A
